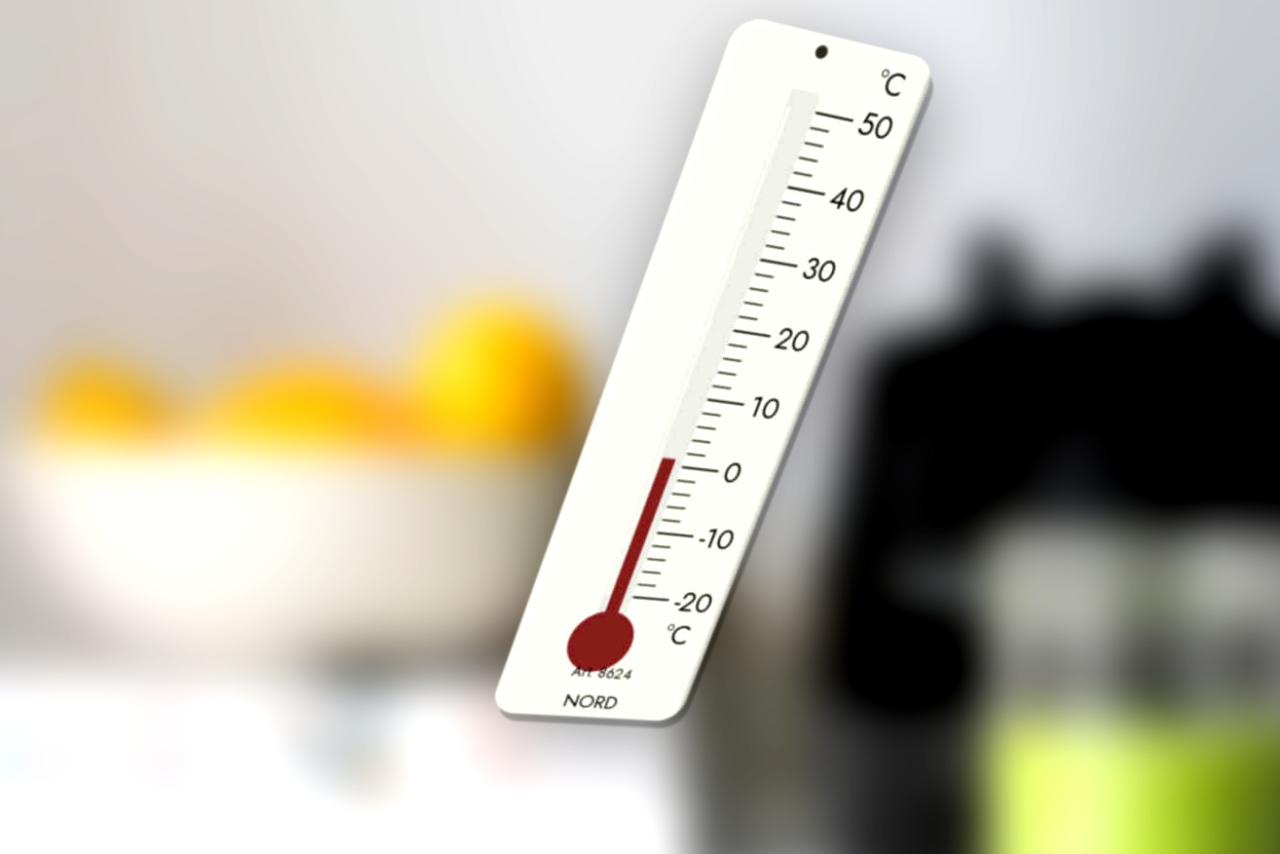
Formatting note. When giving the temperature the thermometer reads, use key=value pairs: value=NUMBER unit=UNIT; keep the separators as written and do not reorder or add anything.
value=1 unit=°C
